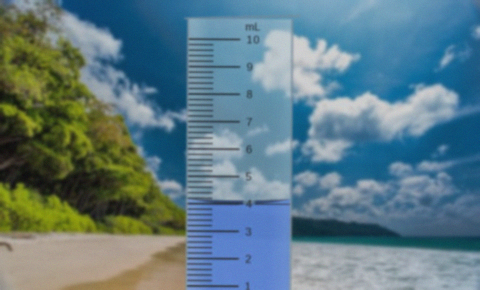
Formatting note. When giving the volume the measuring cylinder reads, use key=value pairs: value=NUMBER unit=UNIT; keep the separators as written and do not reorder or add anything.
value=4 unit=mL
